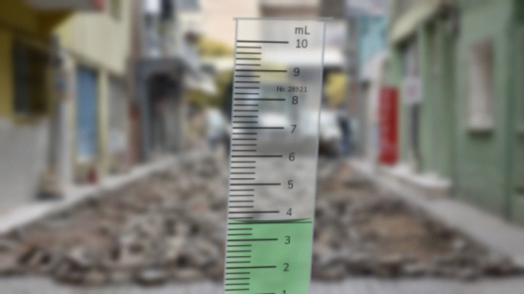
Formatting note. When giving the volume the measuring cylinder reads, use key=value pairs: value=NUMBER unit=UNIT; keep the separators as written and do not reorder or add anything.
value=3.6 unit=mL
